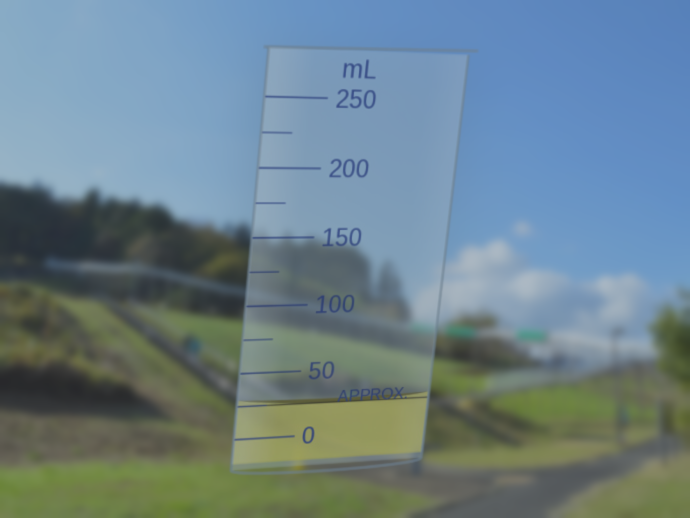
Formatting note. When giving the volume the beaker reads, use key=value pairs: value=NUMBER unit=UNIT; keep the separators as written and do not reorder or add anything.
value=25 unit=mL
